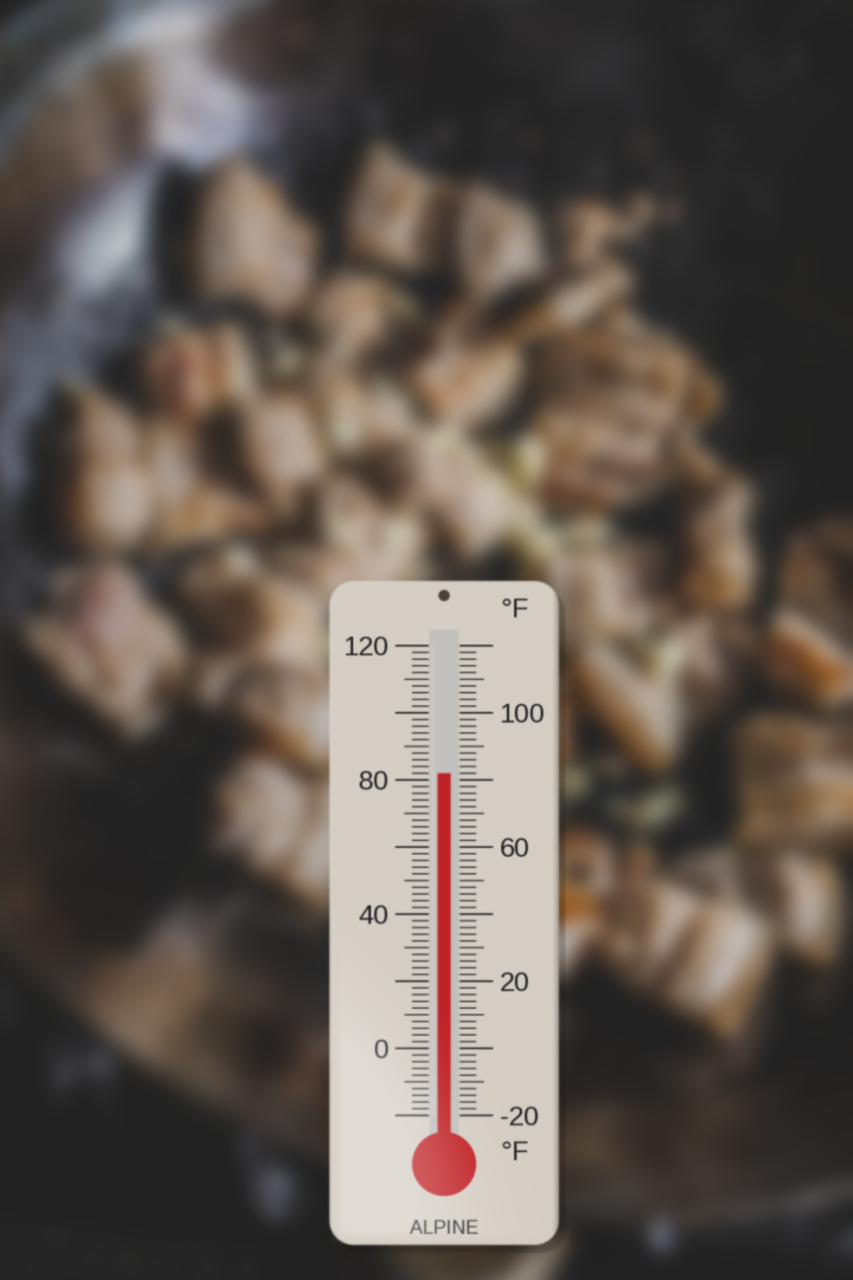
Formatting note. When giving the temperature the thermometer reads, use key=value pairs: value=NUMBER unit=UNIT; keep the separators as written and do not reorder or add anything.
value=82 unit=°F
